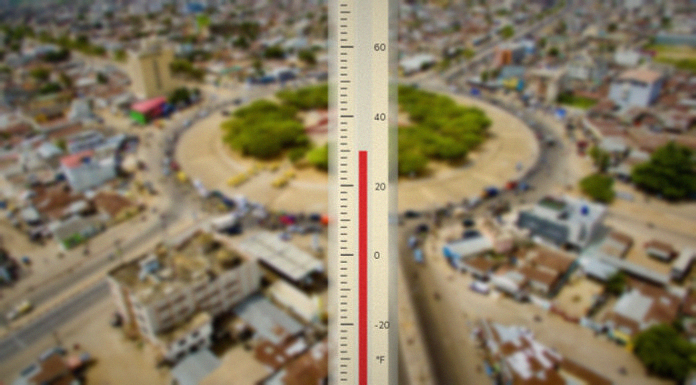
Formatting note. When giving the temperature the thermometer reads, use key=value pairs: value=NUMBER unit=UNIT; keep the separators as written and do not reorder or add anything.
value=30 unit=°F
